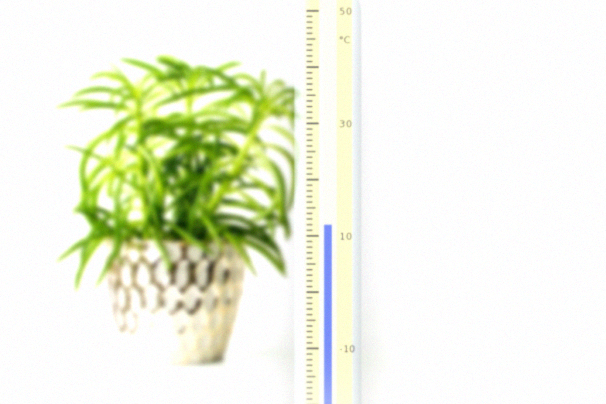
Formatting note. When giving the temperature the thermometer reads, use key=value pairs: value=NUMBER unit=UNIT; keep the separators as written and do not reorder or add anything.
value=12 unit=°C
